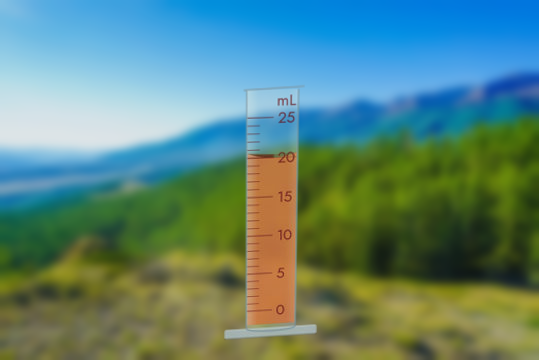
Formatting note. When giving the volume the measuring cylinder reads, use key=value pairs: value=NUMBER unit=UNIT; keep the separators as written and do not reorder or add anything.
value=20 unit=mL
